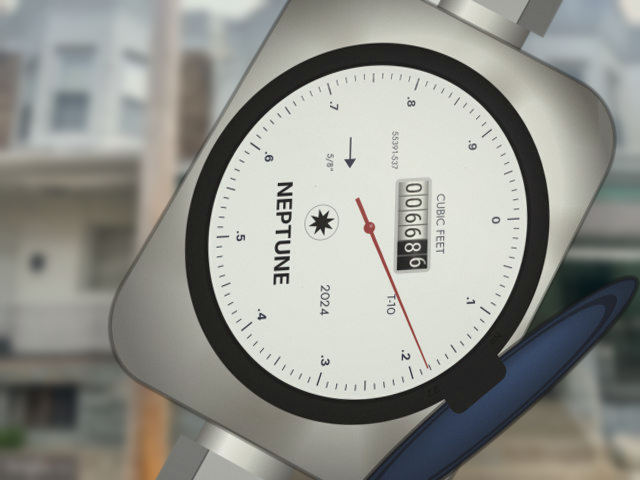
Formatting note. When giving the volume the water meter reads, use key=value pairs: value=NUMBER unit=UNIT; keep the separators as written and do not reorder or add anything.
value=6686.18 unit=ft³
